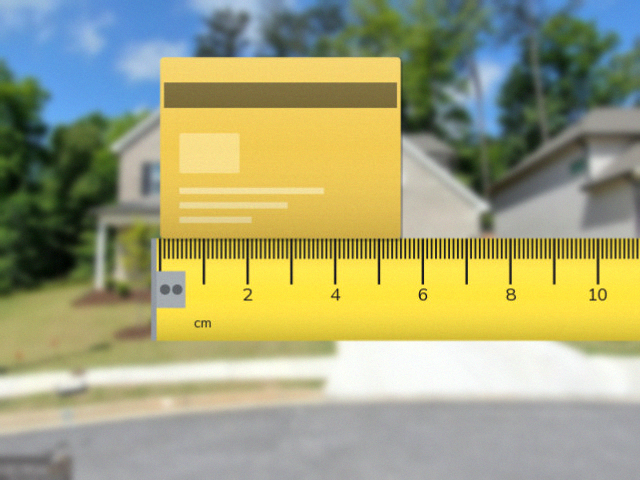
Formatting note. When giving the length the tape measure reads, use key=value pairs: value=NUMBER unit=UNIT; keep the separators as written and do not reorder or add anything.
value=5.5 unit=cm
